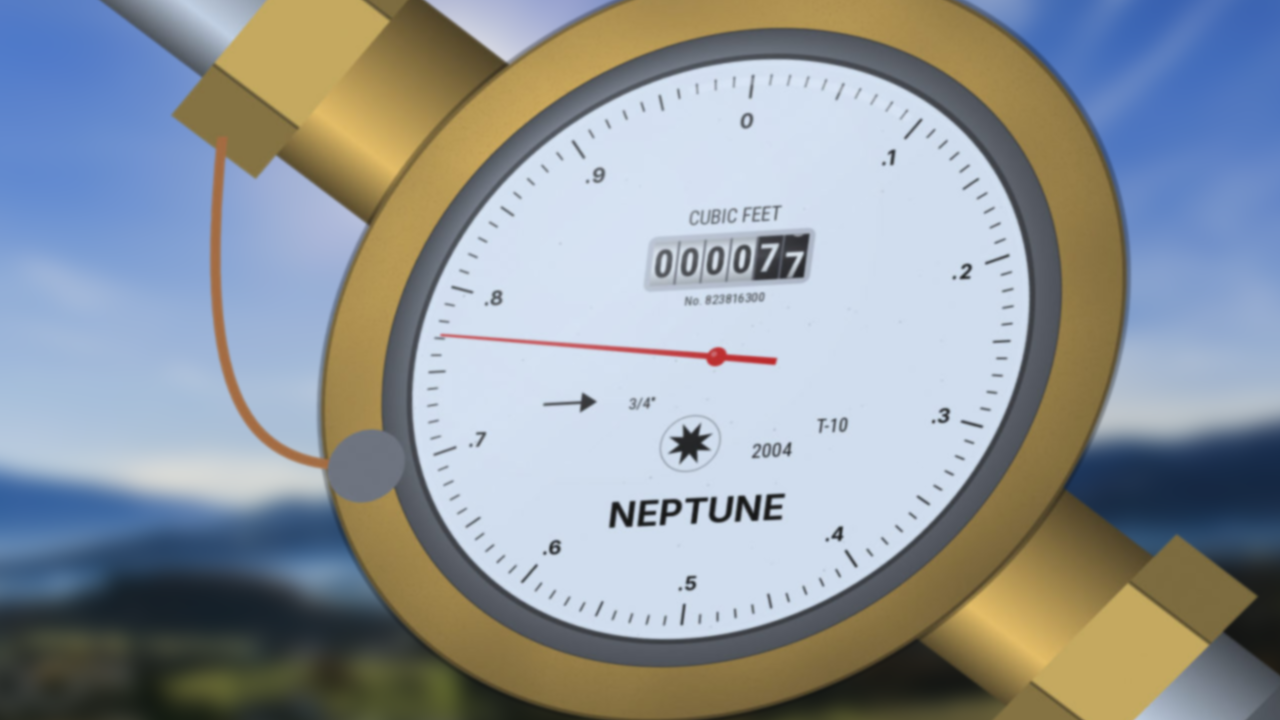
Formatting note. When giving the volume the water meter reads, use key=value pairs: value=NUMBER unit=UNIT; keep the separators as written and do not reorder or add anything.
value=76.77 unit=ft³
